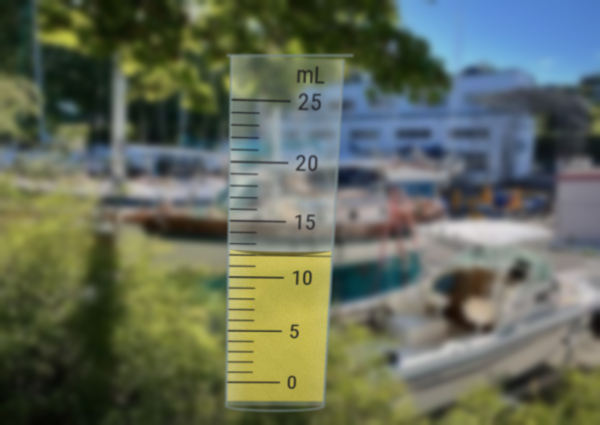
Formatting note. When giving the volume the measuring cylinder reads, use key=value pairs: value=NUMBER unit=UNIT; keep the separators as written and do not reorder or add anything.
value=12 unit=mL
